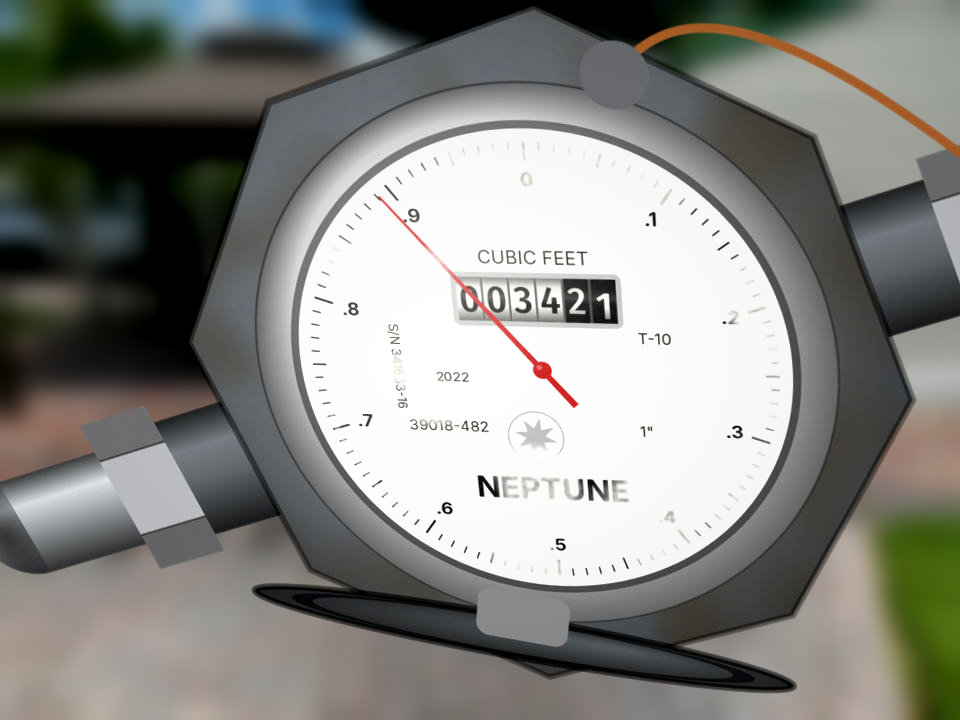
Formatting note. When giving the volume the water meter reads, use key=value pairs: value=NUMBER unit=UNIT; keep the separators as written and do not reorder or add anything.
value=3420.89 unit=ft³
